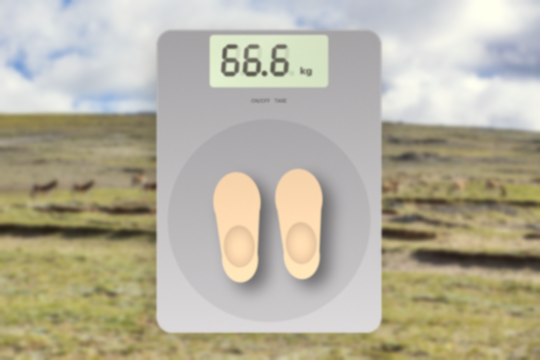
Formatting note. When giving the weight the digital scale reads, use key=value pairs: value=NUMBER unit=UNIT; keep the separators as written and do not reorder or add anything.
value=66.6 unit=kg
